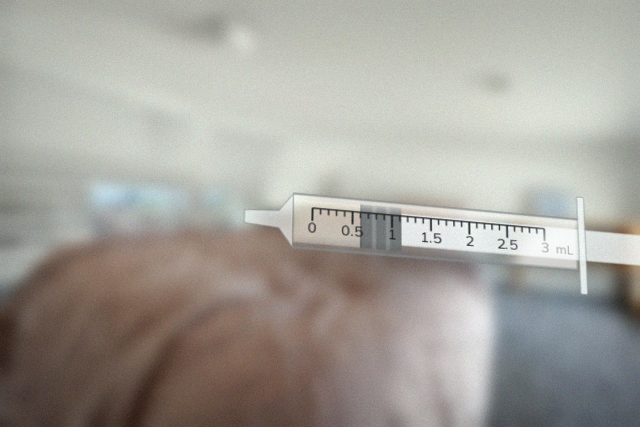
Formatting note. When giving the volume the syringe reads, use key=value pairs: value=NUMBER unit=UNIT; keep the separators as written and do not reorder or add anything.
value=0.6 unit=mL
